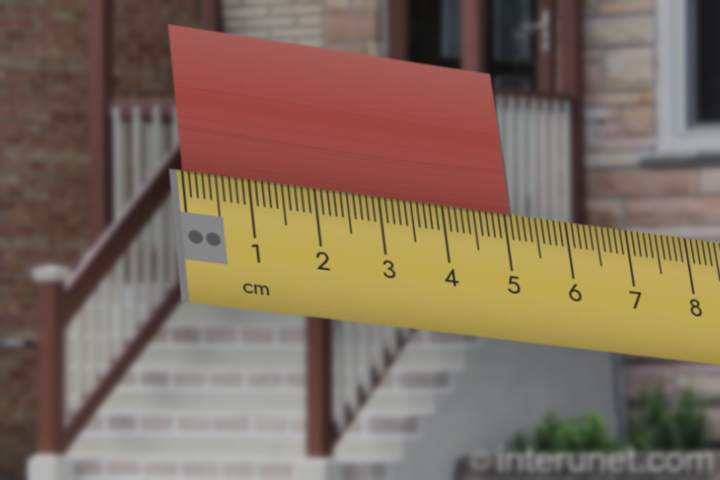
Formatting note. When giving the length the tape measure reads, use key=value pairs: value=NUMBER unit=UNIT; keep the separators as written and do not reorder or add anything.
value=5.1 unit=cm
